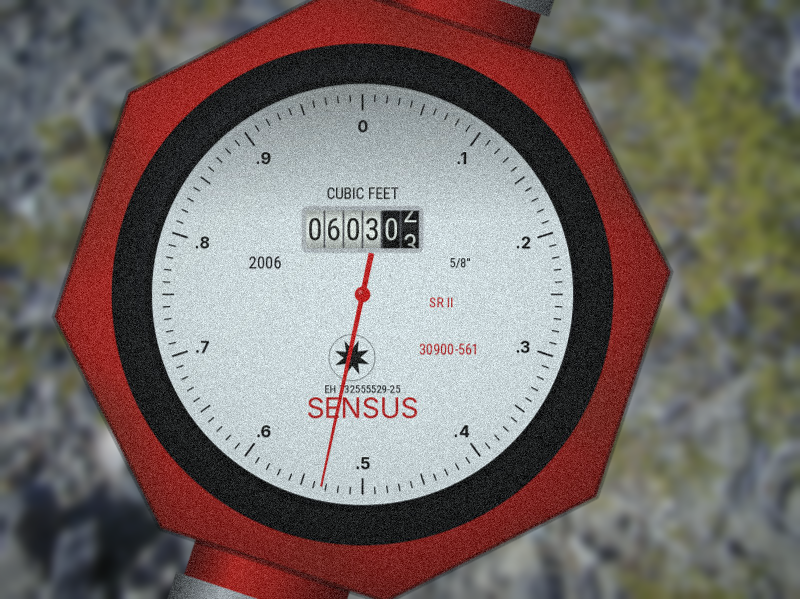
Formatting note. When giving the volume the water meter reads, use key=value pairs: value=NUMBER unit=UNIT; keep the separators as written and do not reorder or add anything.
value=60302.53 unit=ft³
